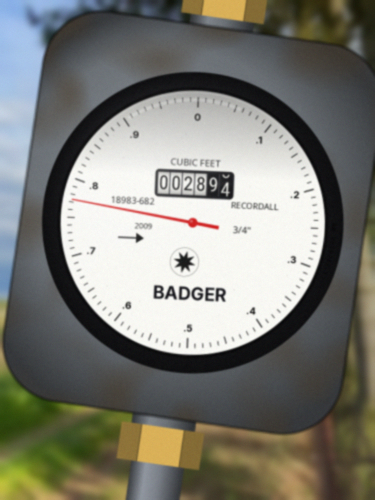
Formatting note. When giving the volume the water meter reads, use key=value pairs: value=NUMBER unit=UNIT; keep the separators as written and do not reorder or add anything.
value=2893.77 unit=ft³
